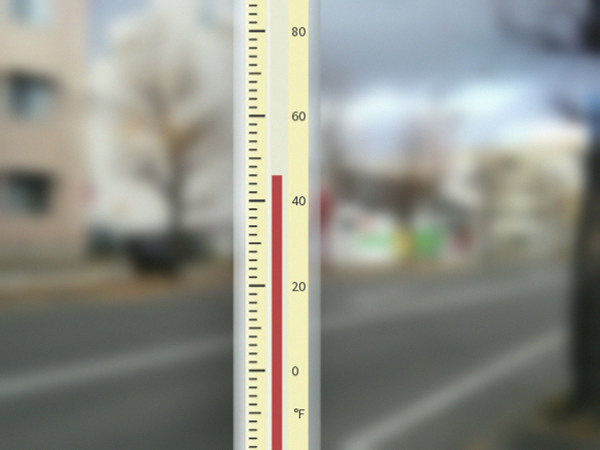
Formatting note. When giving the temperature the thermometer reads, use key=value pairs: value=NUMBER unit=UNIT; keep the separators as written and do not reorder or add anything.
value=46 unit=°F
